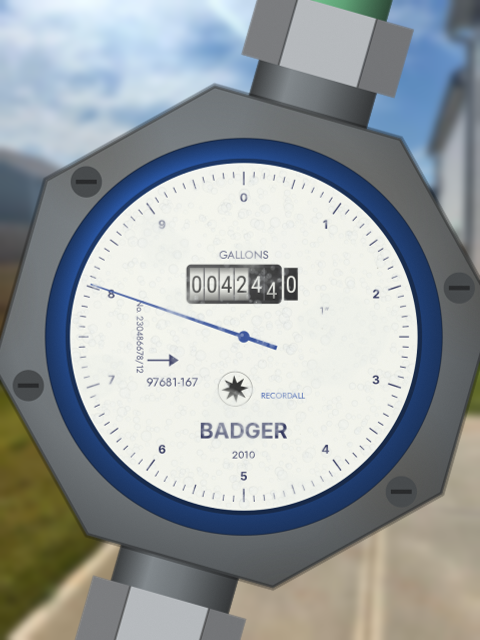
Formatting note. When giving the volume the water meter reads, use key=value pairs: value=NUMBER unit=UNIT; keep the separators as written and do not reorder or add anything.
value=42438.0 unit=gal
